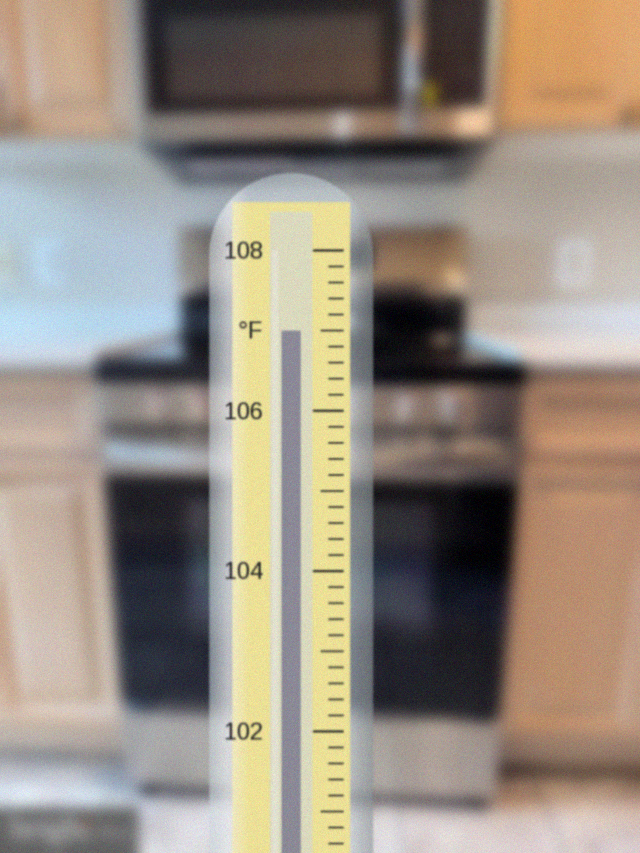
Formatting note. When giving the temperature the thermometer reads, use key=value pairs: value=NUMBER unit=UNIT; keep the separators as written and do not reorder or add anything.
value=107 unit=°F
